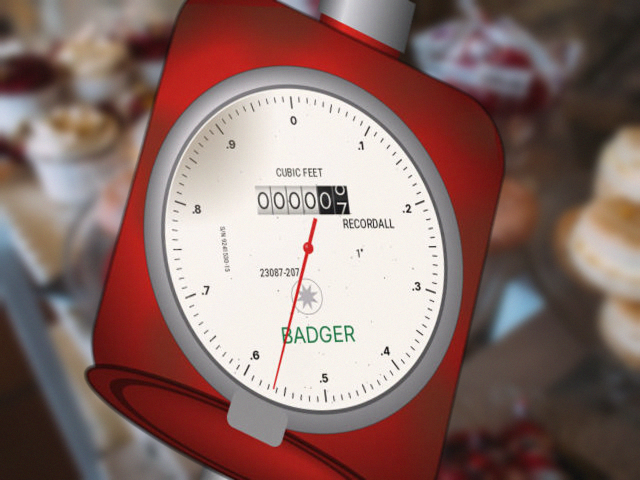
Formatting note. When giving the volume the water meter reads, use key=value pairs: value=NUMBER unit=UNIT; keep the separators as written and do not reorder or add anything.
value=6.56 unit=ft³
